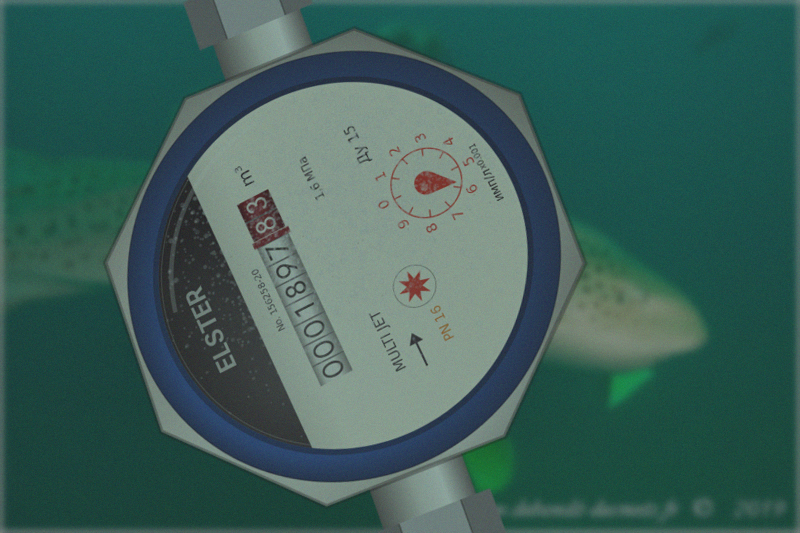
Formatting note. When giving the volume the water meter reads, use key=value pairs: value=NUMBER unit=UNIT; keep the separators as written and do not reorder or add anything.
value=1897.835 unit=m³
